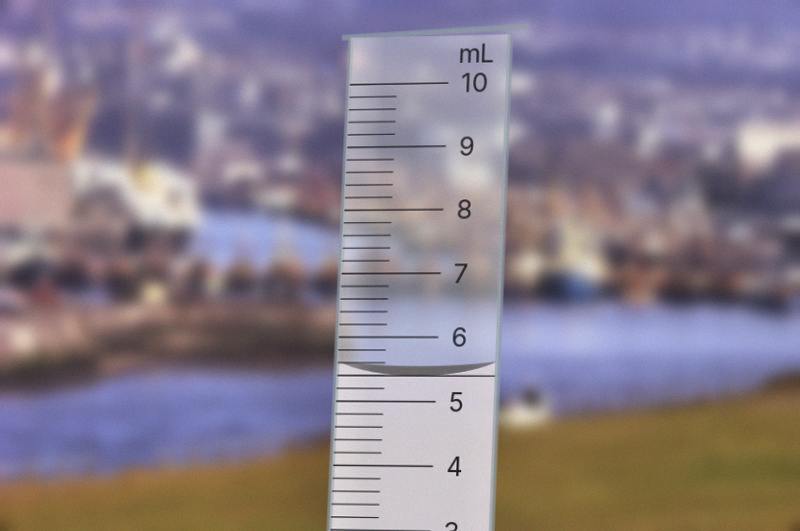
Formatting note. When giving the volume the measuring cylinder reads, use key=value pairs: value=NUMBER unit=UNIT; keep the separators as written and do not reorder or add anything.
value=5.4 unit=mL
